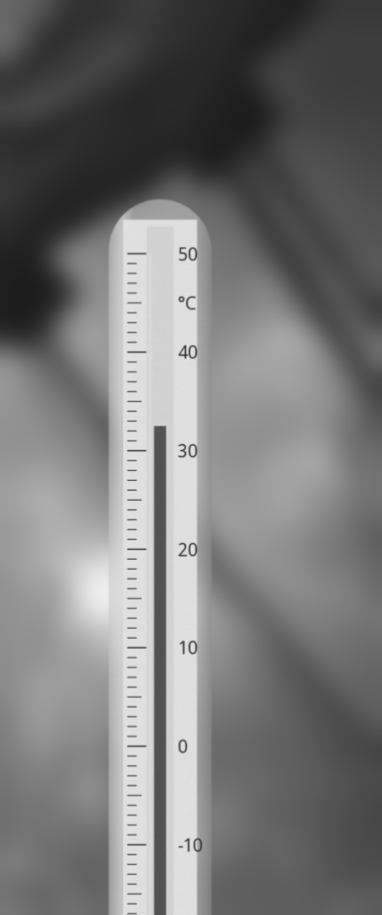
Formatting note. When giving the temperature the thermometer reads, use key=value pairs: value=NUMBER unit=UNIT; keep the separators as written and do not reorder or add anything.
value=32.5 unit=°C
